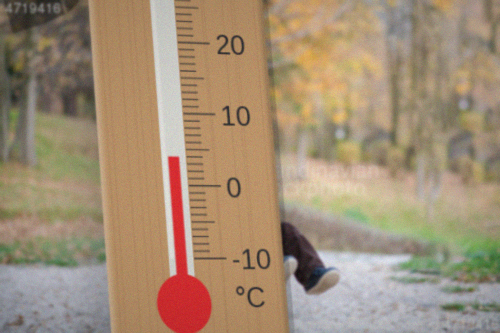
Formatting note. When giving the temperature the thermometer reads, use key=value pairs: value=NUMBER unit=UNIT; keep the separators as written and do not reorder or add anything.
value=4 unit=°C
